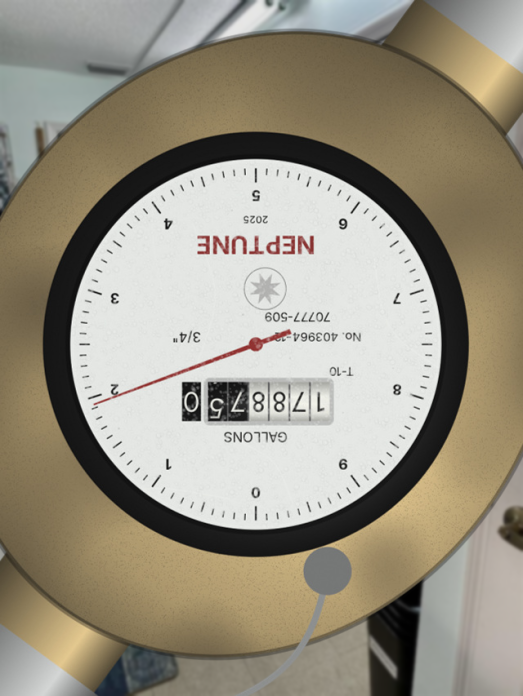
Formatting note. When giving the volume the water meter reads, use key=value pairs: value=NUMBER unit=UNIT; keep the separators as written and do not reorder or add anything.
value=1788751.9 unit=gal
